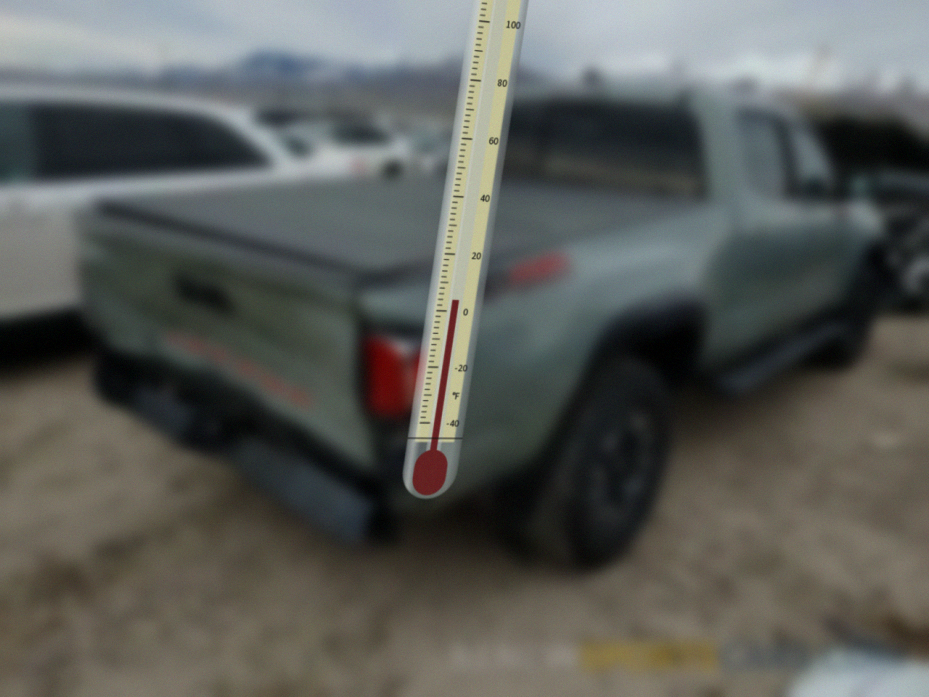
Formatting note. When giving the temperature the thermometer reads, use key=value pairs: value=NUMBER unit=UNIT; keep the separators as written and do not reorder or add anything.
value=4 unit=°F
